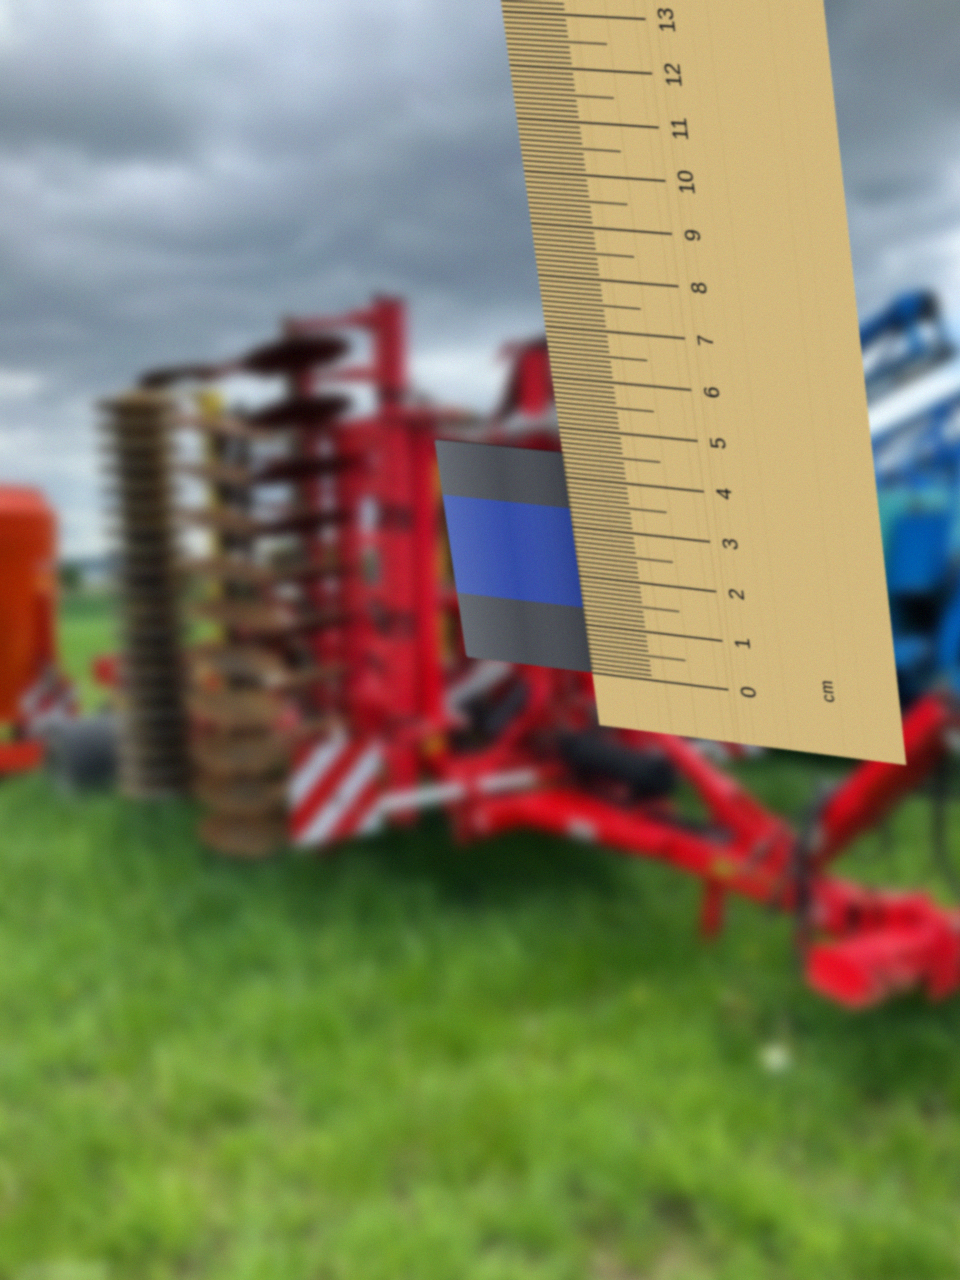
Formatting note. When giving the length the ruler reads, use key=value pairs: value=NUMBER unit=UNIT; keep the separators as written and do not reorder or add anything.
value=4.5 unit=cm
